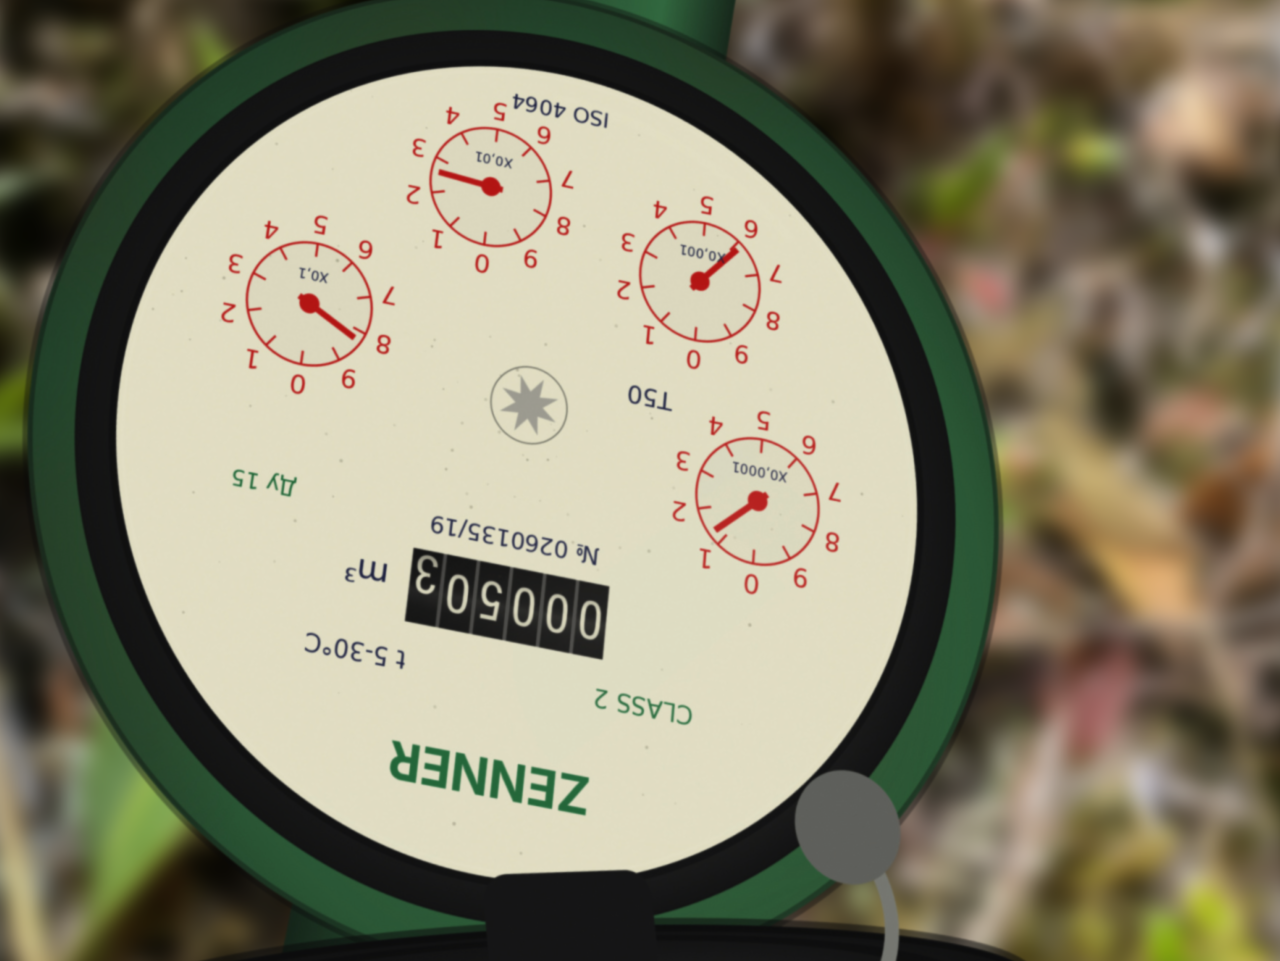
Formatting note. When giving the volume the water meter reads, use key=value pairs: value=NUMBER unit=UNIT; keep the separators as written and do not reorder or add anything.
value=502.8261 unit=m³
